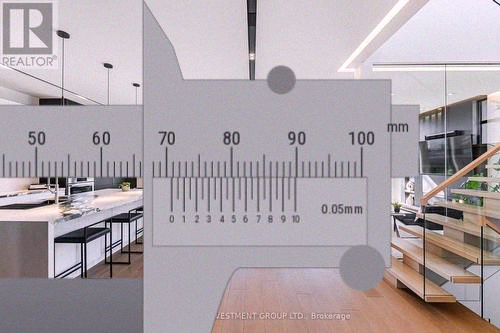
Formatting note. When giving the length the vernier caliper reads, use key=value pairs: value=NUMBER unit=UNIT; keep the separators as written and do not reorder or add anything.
value=70.8 unit=mm
